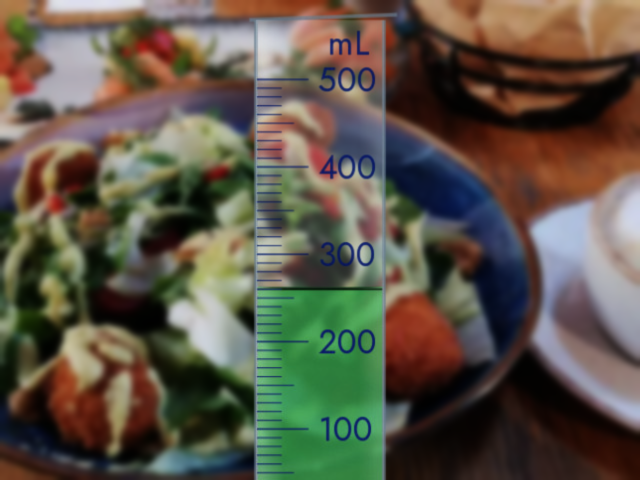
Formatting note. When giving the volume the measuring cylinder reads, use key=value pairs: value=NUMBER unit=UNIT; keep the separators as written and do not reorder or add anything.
value=260 unit=mL
